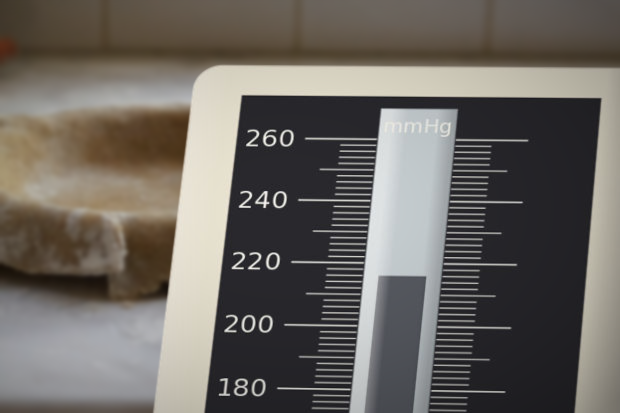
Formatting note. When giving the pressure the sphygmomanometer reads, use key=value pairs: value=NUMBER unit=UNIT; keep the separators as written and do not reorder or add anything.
value=216 unit=mmHg
